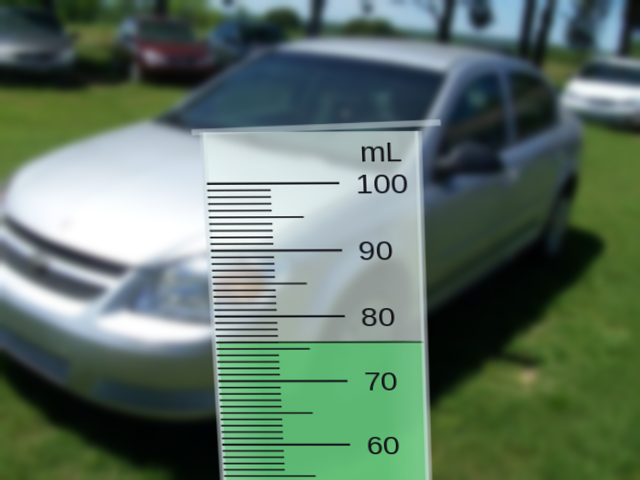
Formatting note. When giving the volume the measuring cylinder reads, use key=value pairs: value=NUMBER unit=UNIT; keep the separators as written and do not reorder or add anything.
value=76 unit=mL
